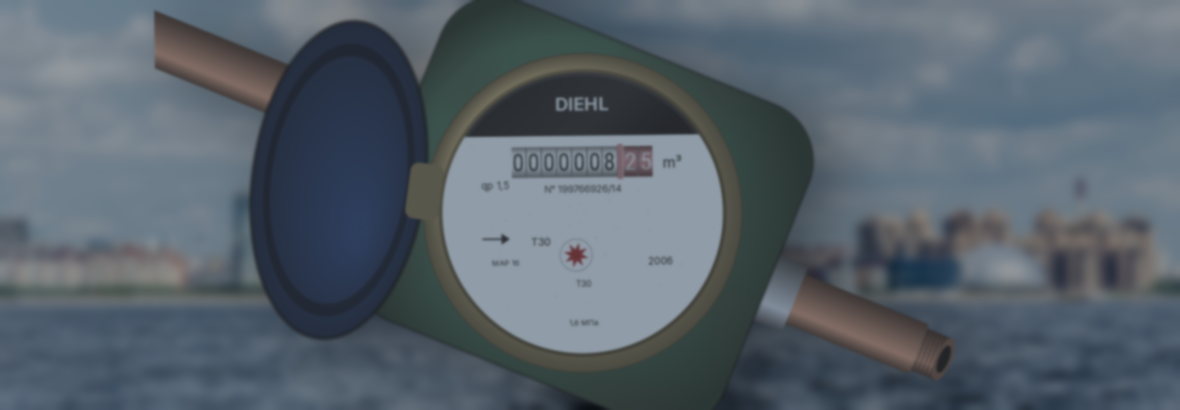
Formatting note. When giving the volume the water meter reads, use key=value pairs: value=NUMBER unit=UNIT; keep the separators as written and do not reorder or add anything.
value=8.25 unit=m³
